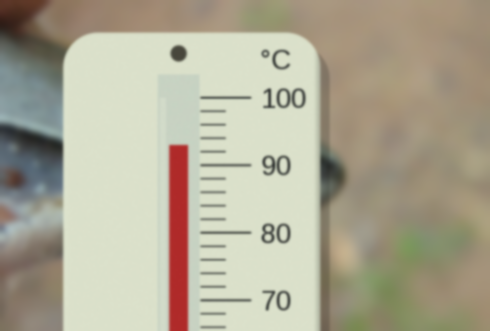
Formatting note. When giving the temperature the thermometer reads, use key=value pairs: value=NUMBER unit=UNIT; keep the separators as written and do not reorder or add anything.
value=93 unit=°C
